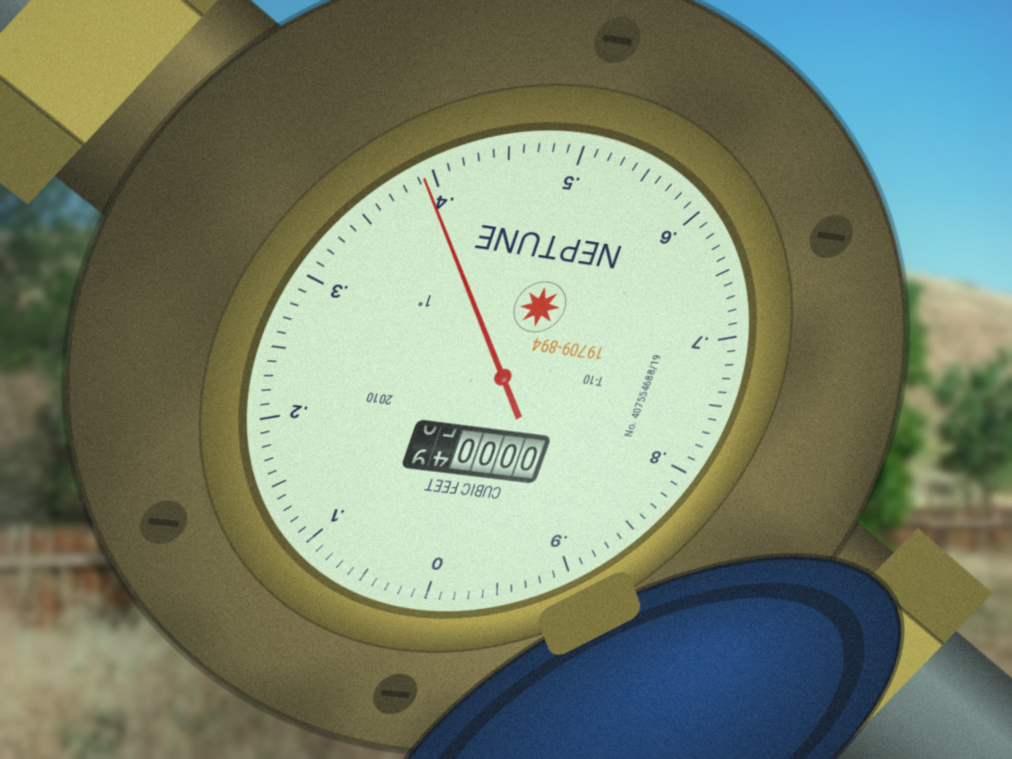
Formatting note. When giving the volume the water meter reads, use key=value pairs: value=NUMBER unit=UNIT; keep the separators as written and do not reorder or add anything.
value=49.39 unit=ft³
